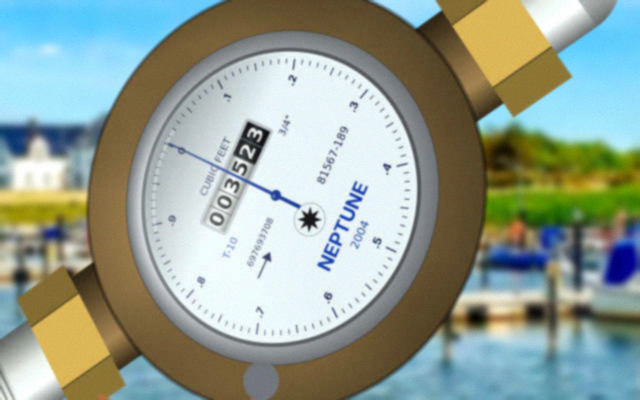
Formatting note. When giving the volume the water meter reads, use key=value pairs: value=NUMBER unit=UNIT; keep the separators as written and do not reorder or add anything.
value=3523.00 unit=ft³
